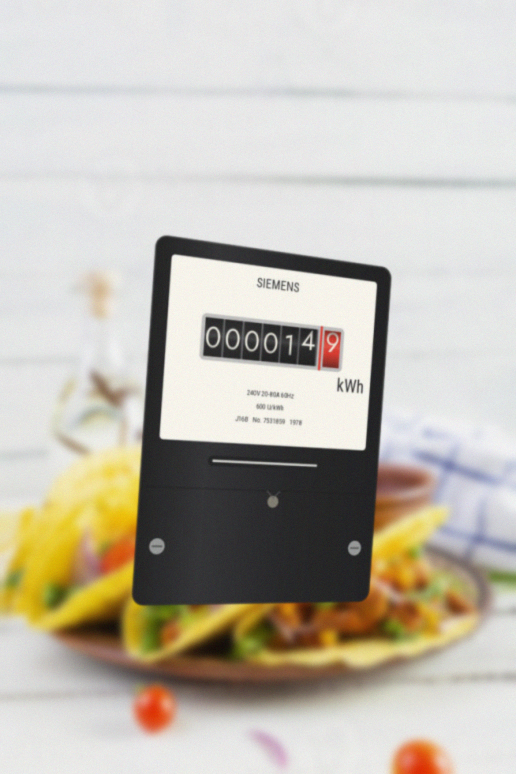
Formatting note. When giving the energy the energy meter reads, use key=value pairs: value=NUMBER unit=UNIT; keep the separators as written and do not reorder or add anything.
value=14.9 unit=kWh
